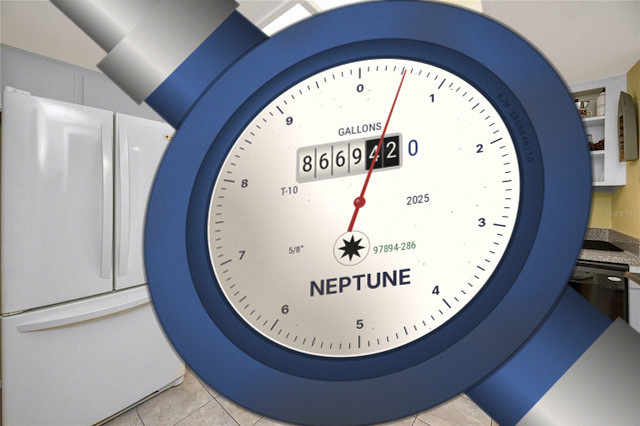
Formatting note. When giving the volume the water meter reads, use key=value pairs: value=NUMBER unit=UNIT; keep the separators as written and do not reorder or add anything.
value=8669420.5 unit=gal
